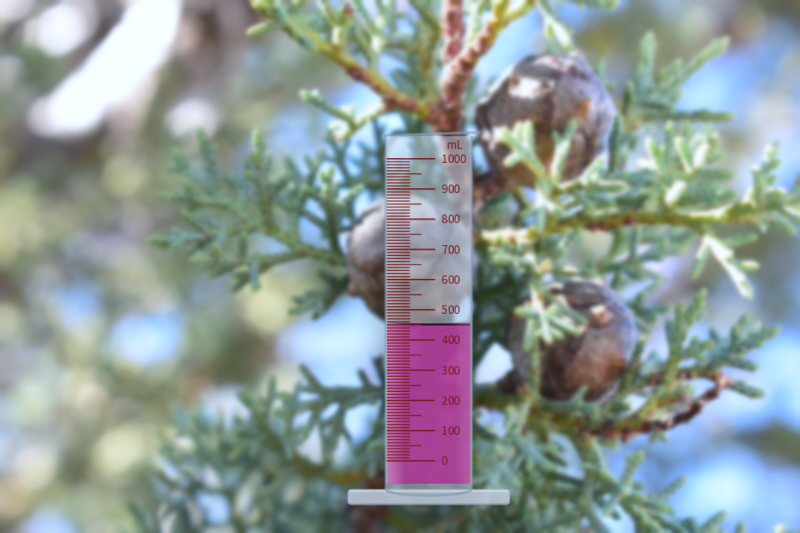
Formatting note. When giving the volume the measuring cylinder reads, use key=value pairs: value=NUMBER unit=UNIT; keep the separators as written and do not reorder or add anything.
value=450 unit=mL
